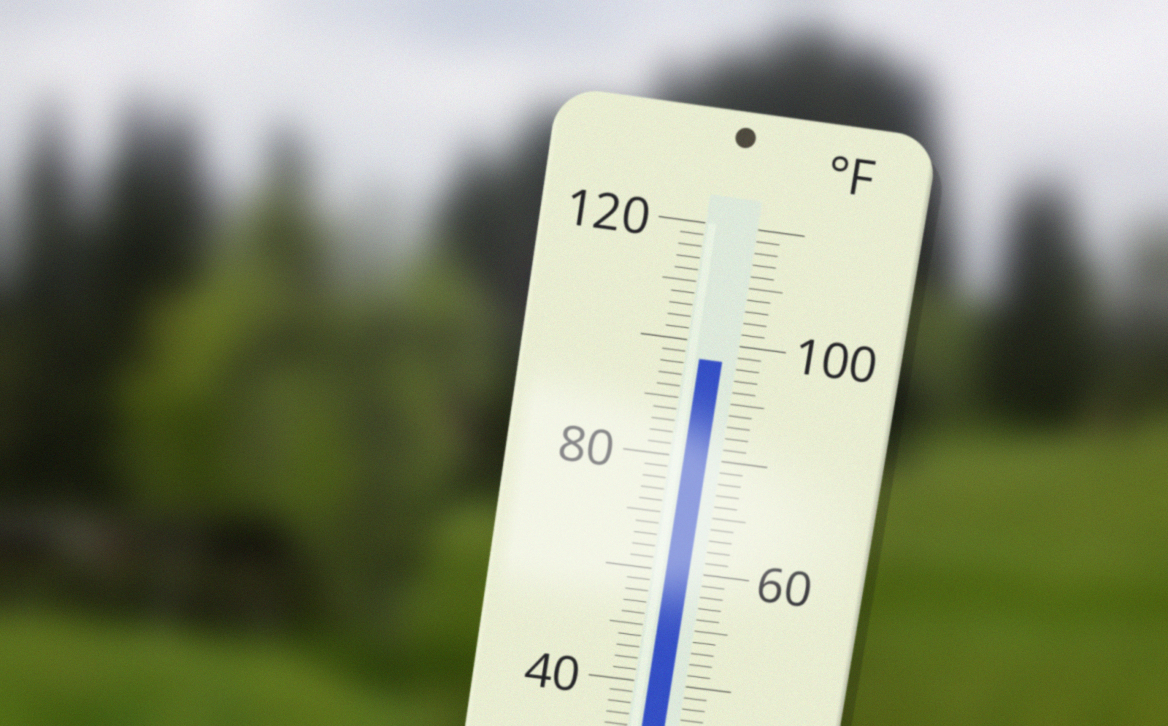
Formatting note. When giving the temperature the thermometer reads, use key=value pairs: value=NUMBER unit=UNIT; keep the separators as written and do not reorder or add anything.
value=97 unit=°F
